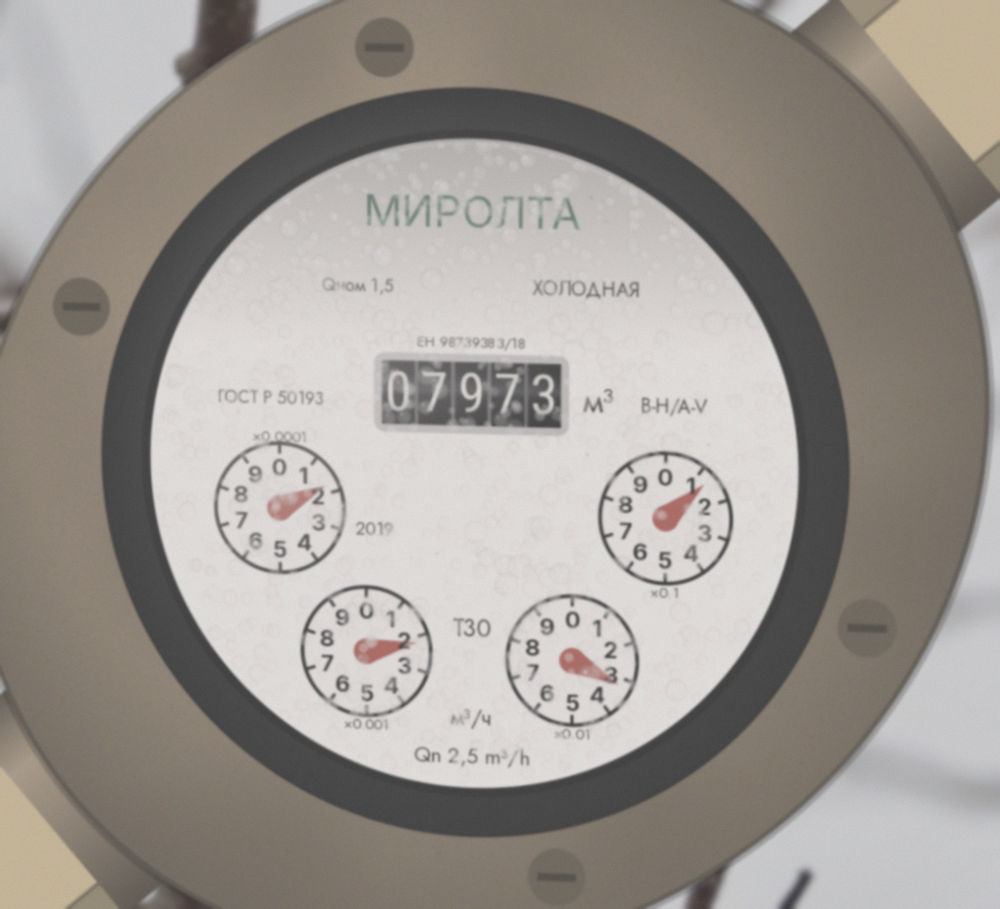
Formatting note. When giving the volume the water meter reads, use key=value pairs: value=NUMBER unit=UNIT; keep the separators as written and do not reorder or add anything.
value=7973.1321 unit=m³
